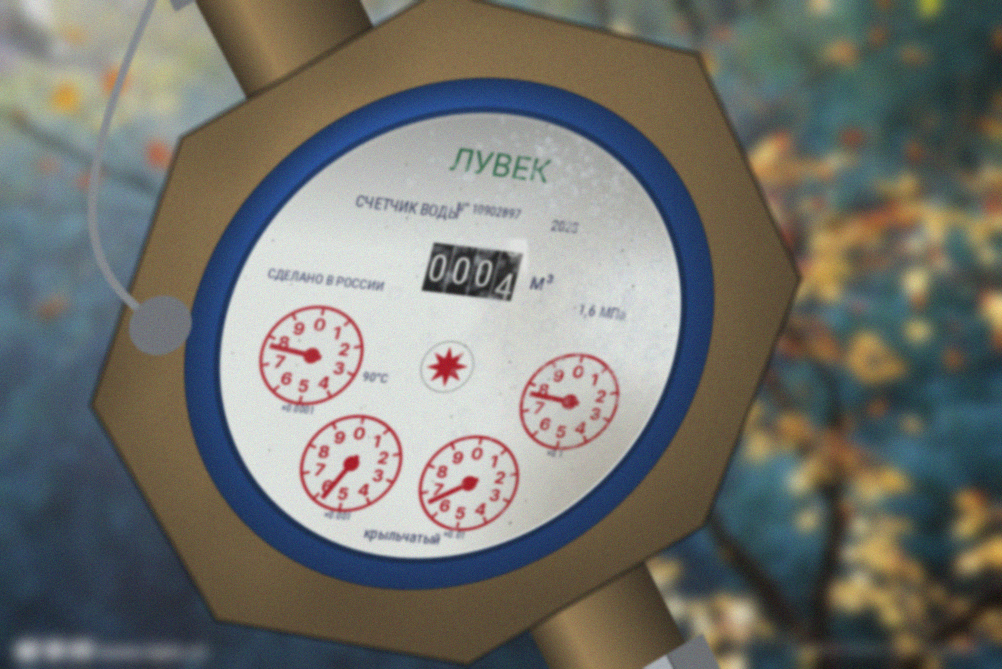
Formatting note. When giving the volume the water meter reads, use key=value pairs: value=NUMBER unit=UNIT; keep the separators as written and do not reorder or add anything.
value=3.7657 unit=m³
